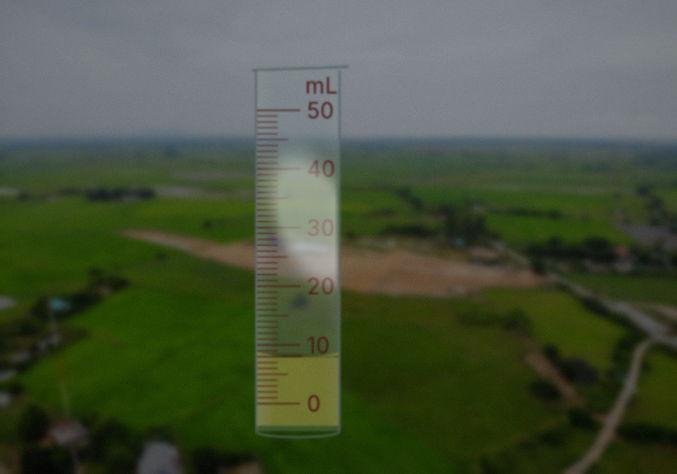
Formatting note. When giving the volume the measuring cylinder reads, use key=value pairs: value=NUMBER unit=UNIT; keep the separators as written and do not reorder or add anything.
value=8 unit=mL
